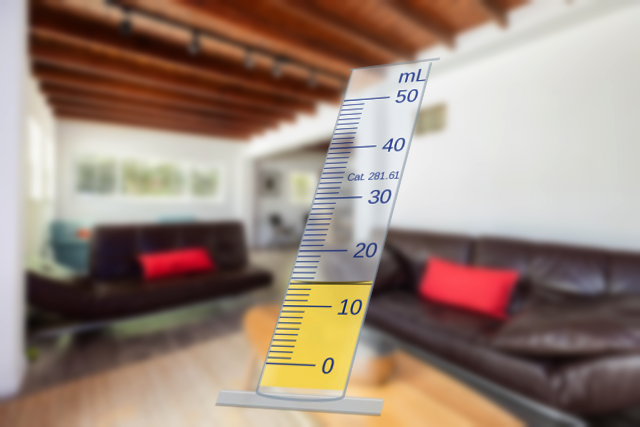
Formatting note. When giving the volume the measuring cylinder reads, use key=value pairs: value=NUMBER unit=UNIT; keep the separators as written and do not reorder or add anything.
value=14 unit=mL
